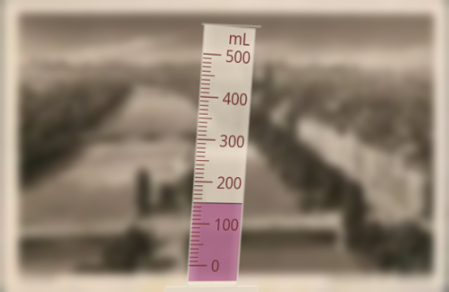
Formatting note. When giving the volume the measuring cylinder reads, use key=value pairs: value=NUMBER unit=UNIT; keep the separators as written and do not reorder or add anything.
value=150 unit=mL
